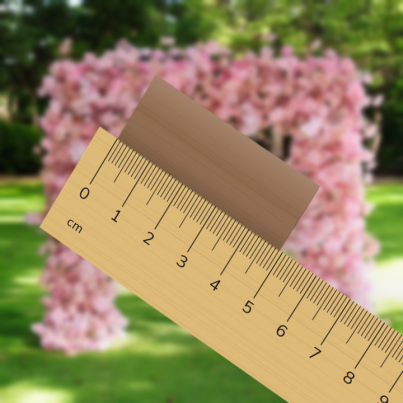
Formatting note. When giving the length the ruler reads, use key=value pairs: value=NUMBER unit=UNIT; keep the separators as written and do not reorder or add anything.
value=4.9 unit=cm
